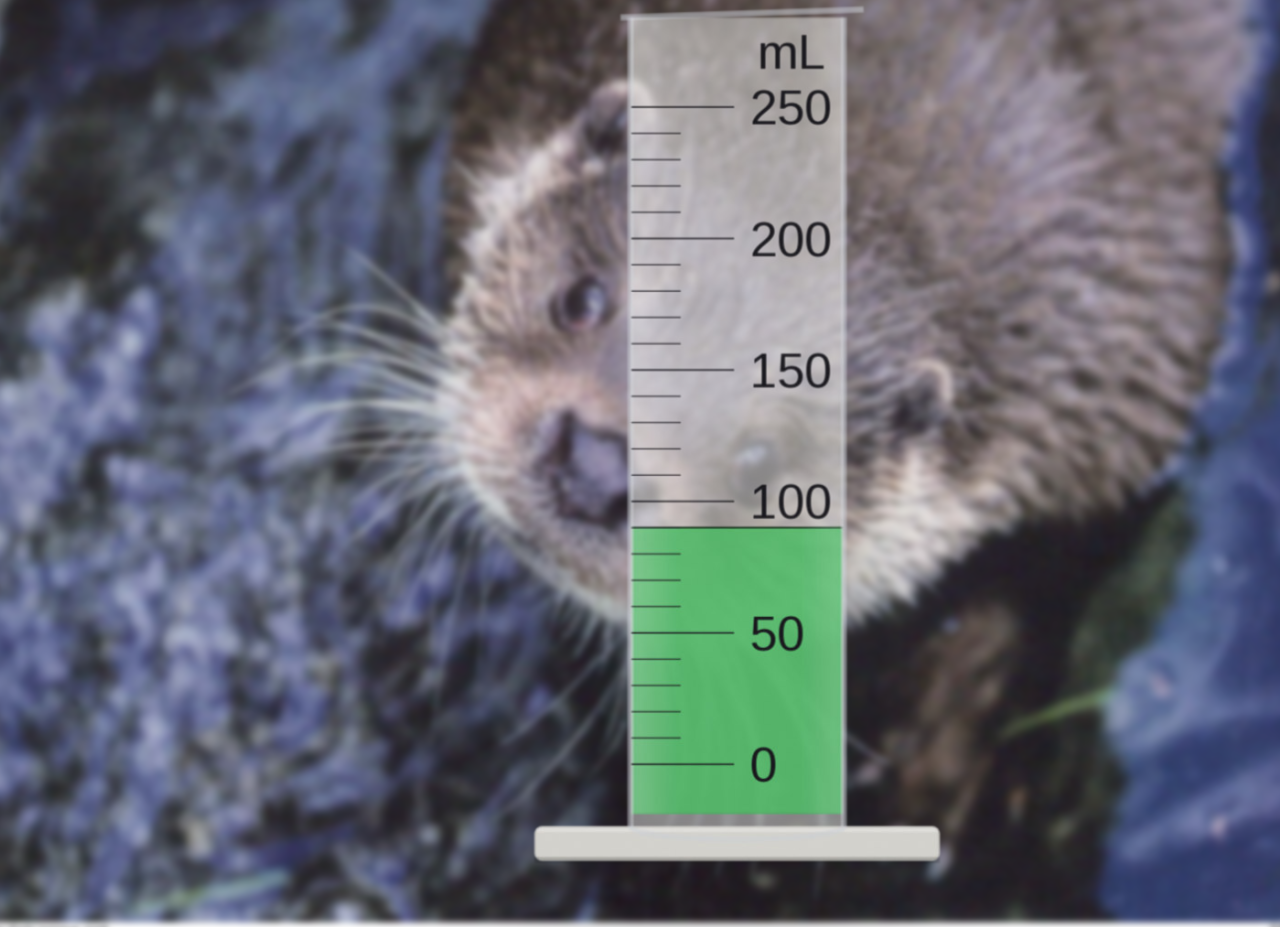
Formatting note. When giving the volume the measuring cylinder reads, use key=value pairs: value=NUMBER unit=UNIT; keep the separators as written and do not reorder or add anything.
value=90 unit=mL
